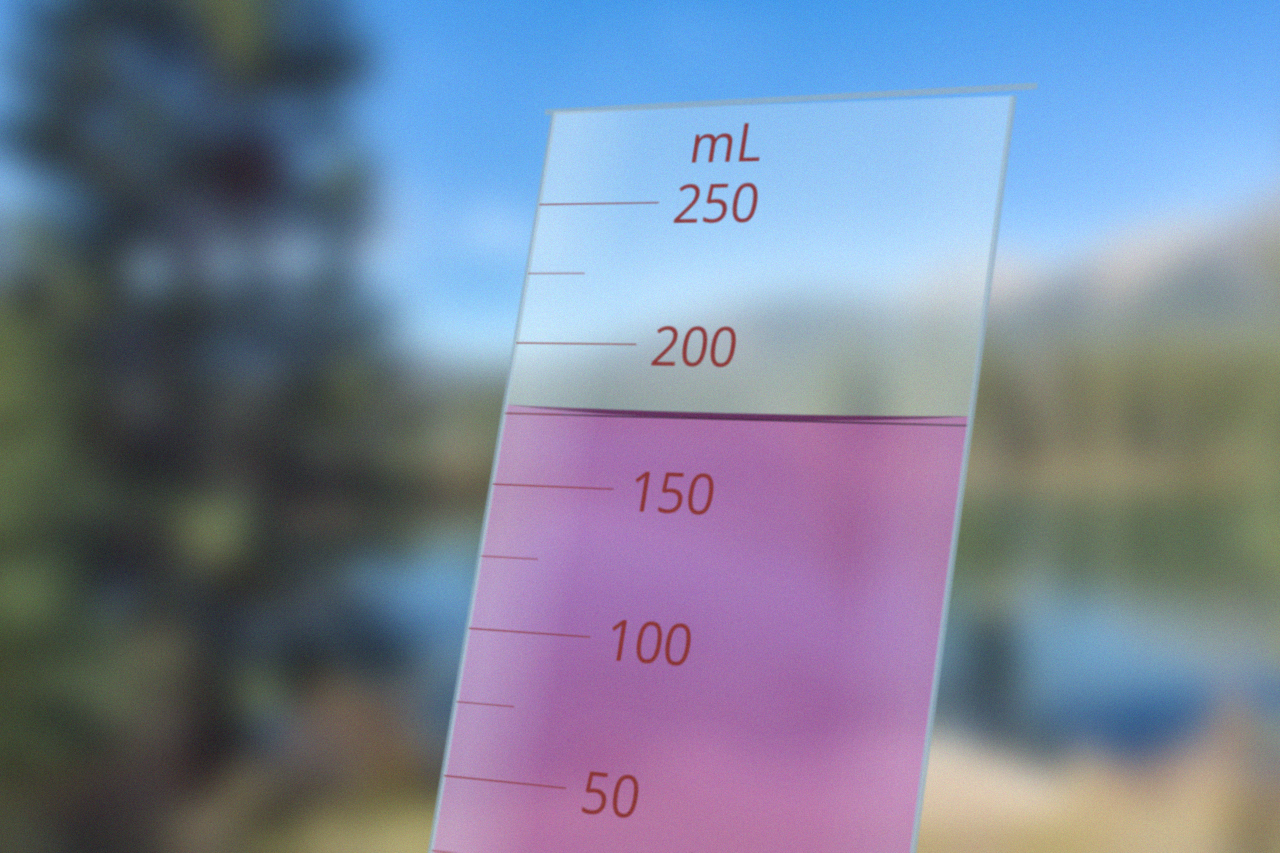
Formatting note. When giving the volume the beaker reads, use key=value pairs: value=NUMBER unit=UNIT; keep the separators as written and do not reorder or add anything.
value=175 unit=mL
